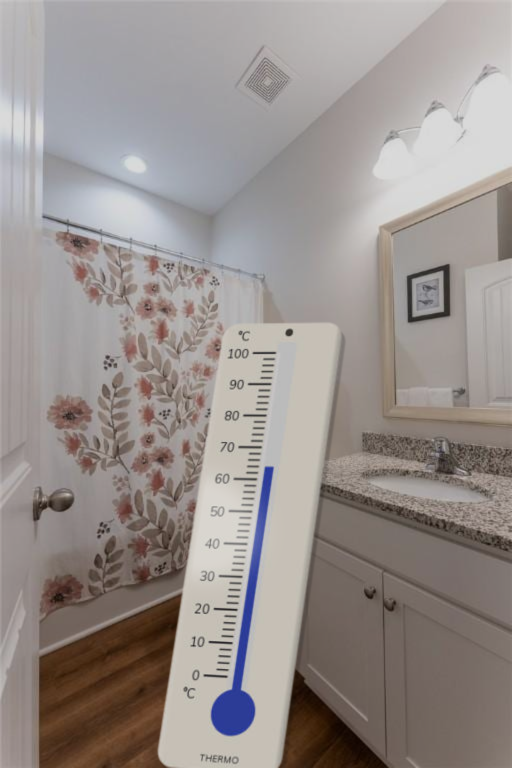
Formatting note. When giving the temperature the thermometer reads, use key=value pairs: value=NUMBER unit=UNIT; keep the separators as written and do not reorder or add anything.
value=64 unit=°C
